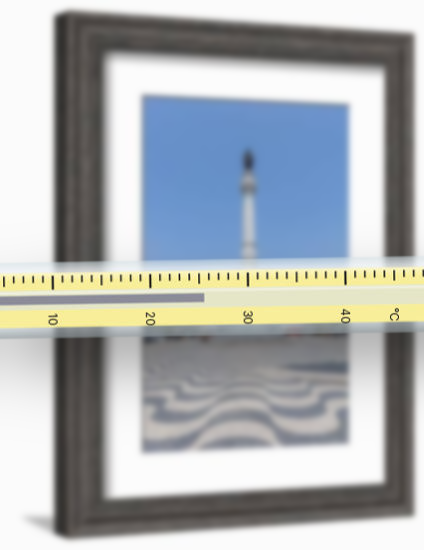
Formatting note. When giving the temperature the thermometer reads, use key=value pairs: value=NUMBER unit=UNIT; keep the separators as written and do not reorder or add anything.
value=25.5 unit=°C
